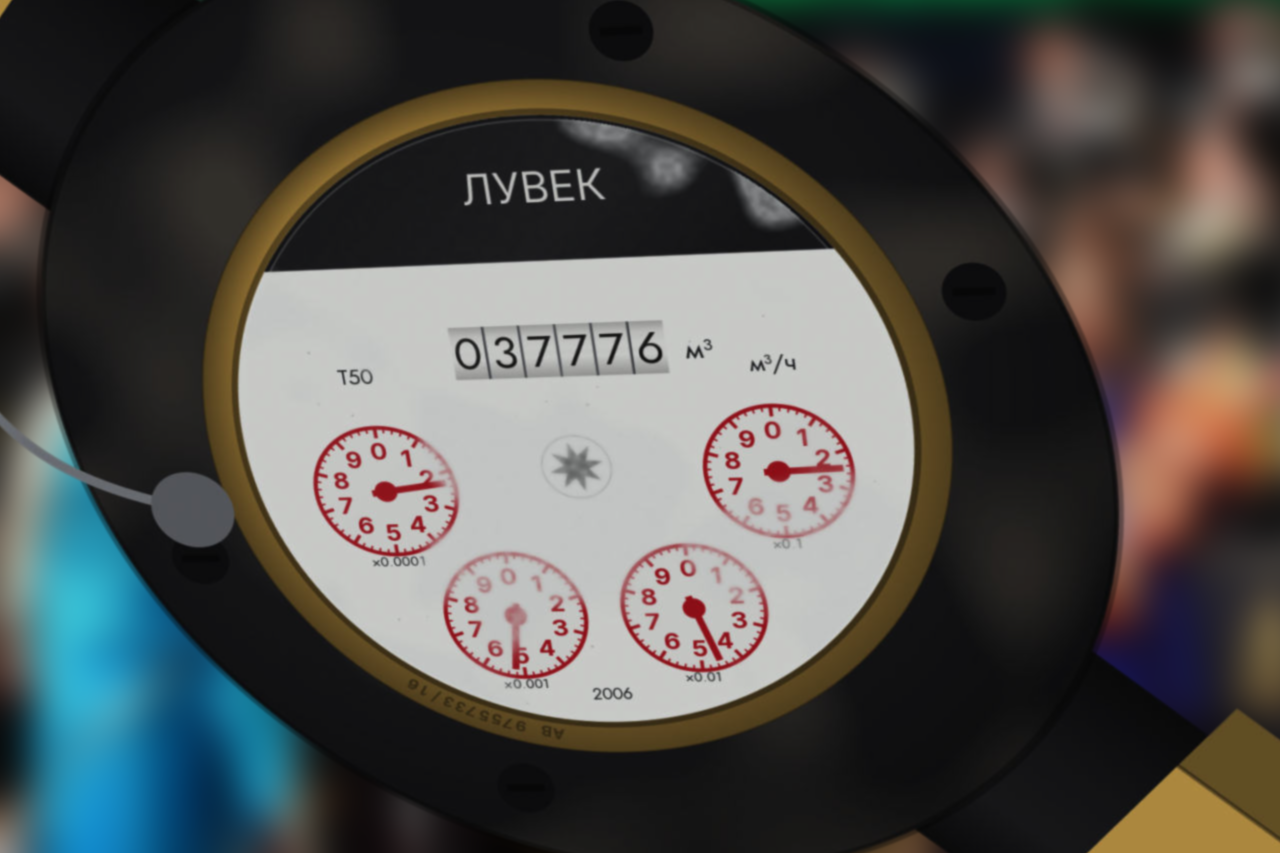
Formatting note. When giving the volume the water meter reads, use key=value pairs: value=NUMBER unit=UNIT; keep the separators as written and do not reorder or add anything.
value=37776.2452 unit=m³
